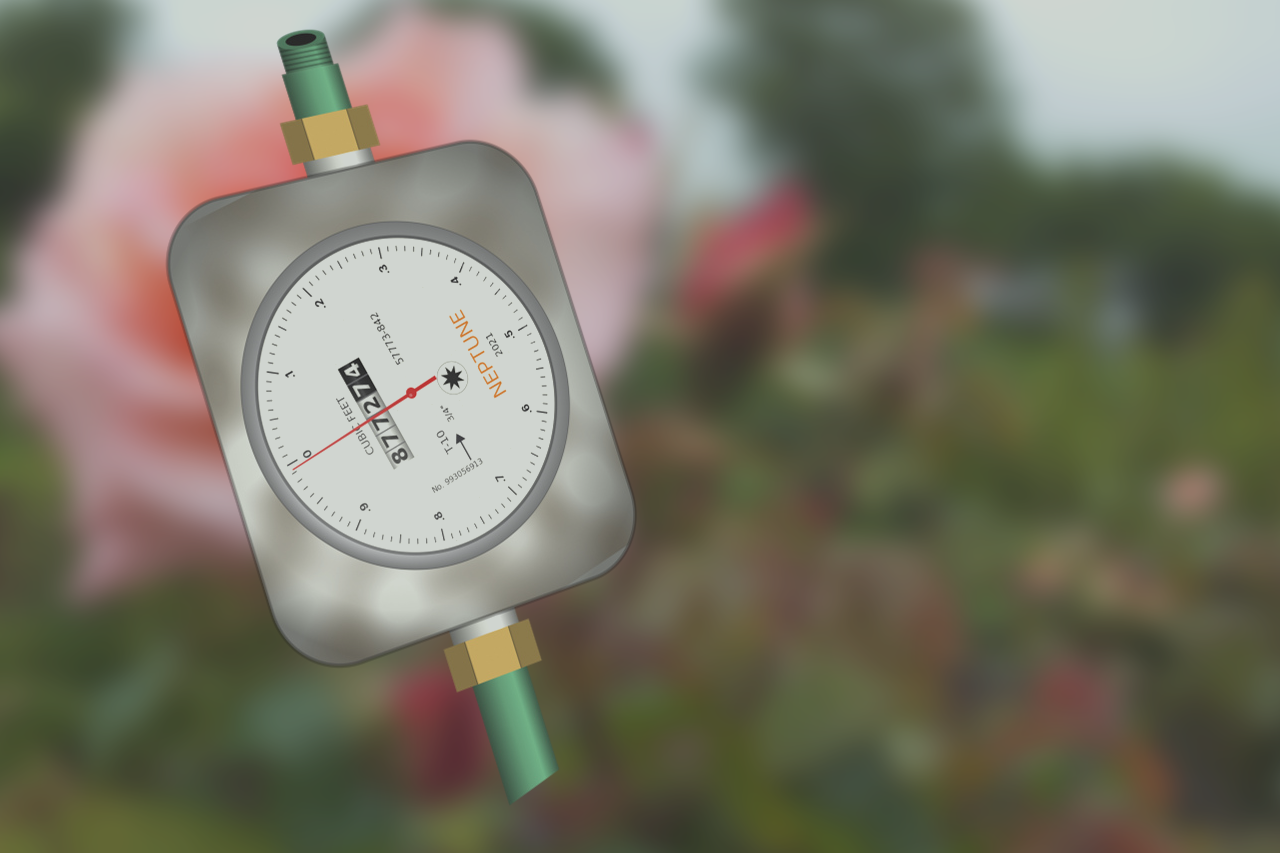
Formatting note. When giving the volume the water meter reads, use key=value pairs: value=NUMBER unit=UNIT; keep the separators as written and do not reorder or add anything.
value=877273.99 unit=ft³
